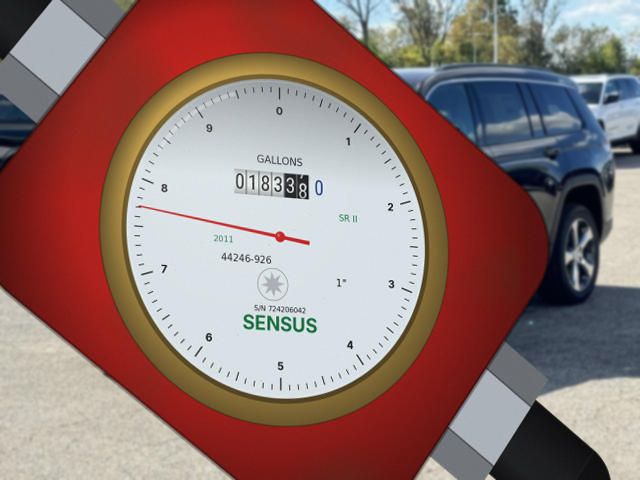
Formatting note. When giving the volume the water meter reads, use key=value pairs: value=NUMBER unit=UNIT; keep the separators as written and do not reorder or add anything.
value=183377.7 unit=gal
